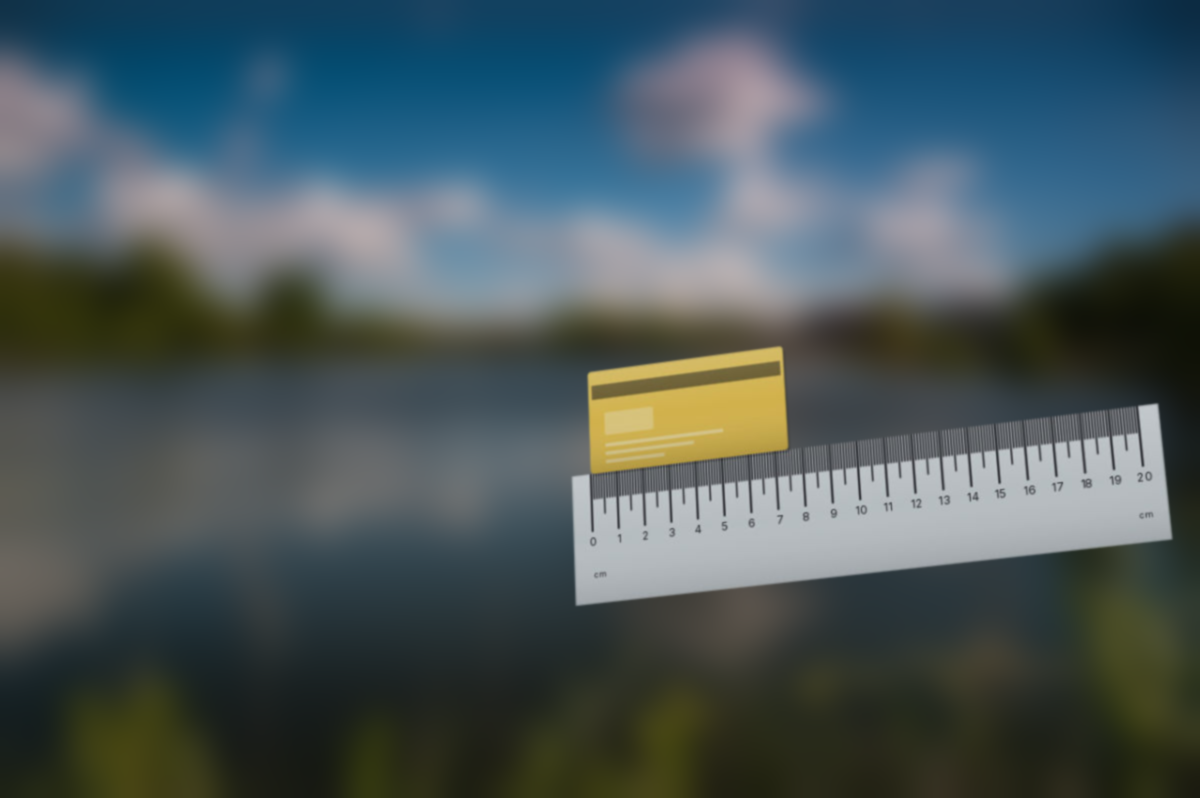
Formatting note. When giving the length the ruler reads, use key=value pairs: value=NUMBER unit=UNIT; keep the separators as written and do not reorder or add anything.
value=7.5 unit=cm
